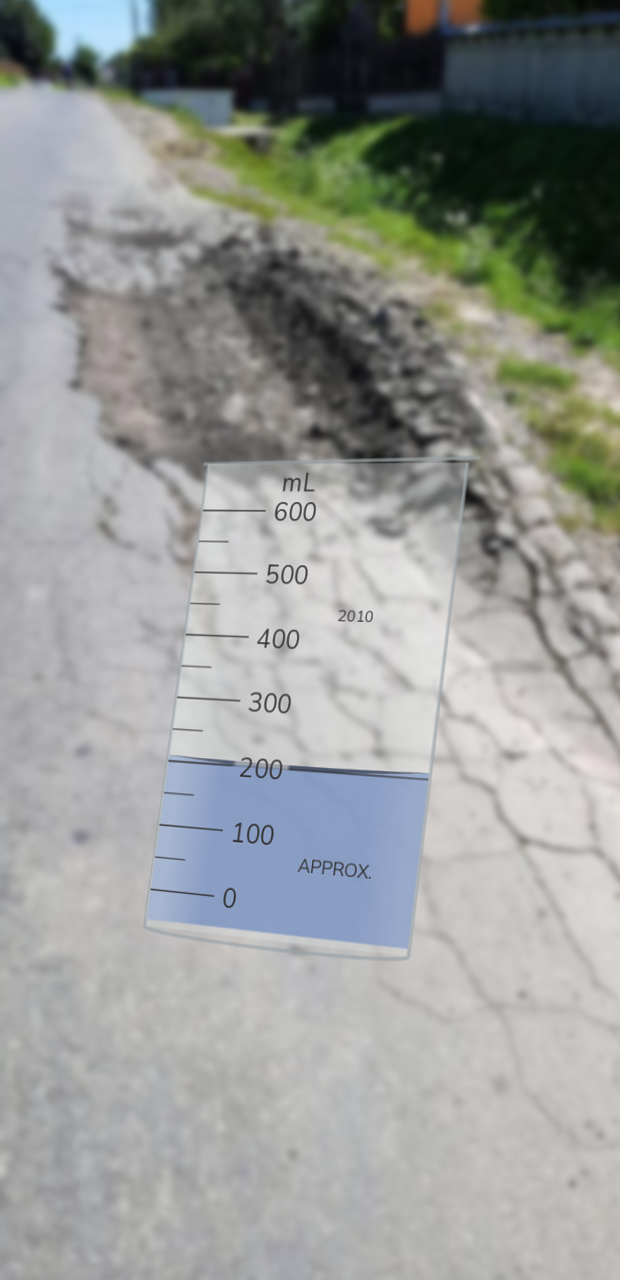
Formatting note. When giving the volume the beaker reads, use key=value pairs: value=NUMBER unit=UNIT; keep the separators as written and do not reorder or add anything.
value=200 unit=mL
